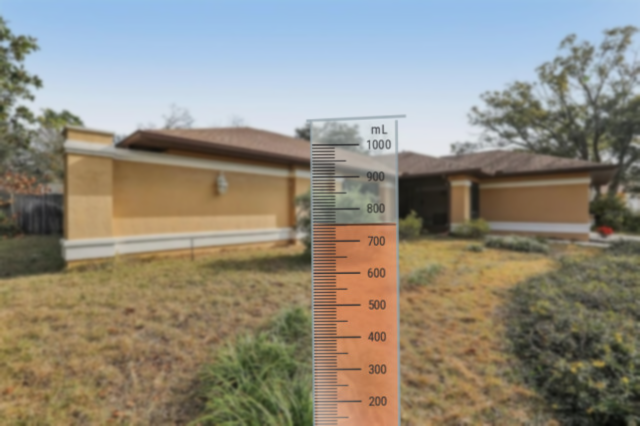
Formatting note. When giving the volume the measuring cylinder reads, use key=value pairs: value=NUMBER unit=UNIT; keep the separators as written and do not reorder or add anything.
value=750 unit=mL
